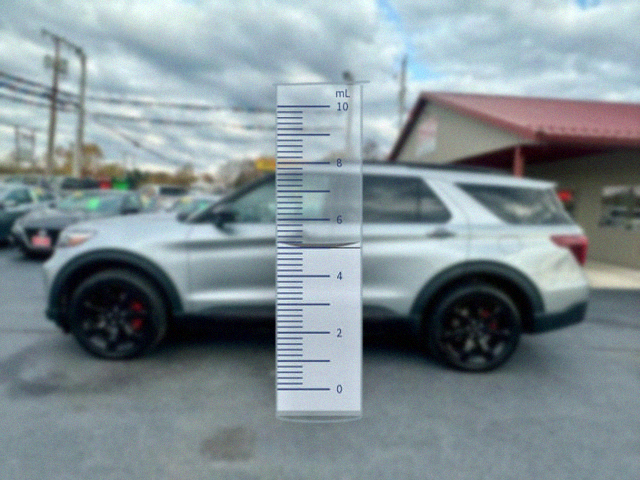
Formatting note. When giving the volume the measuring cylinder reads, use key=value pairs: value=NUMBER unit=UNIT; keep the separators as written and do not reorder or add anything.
value=5 unit=mL
